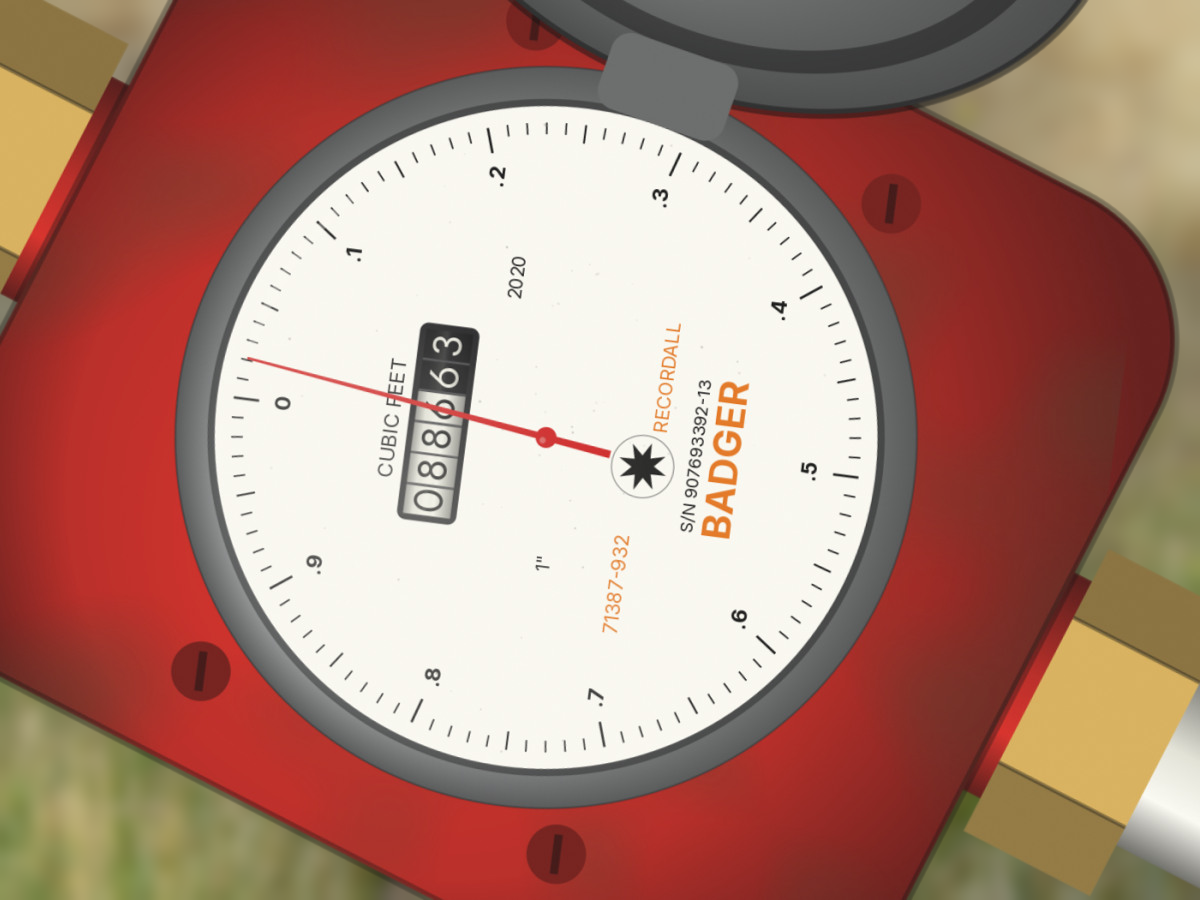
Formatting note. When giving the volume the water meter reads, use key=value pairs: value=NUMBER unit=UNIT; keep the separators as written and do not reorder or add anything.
value=88663.02 unit=ft³
